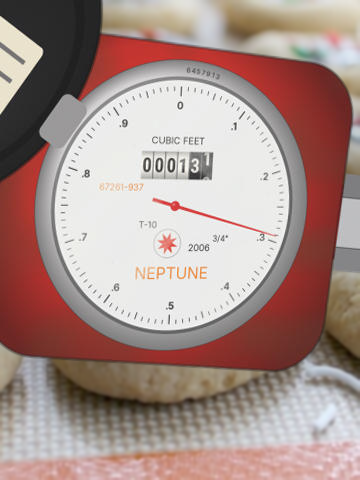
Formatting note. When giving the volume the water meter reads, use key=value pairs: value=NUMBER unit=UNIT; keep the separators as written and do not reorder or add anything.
value=131.29 unit=ft³
